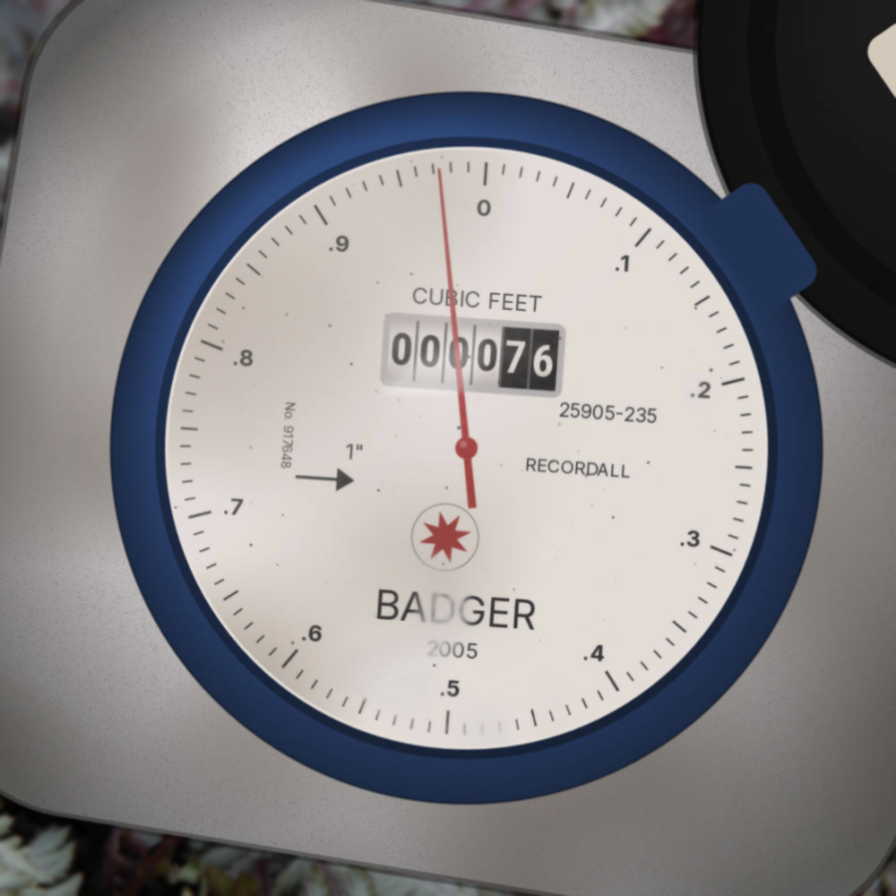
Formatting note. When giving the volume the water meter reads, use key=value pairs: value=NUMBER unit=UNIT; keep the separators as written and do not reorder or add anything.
value=75.97 unit=ft³
